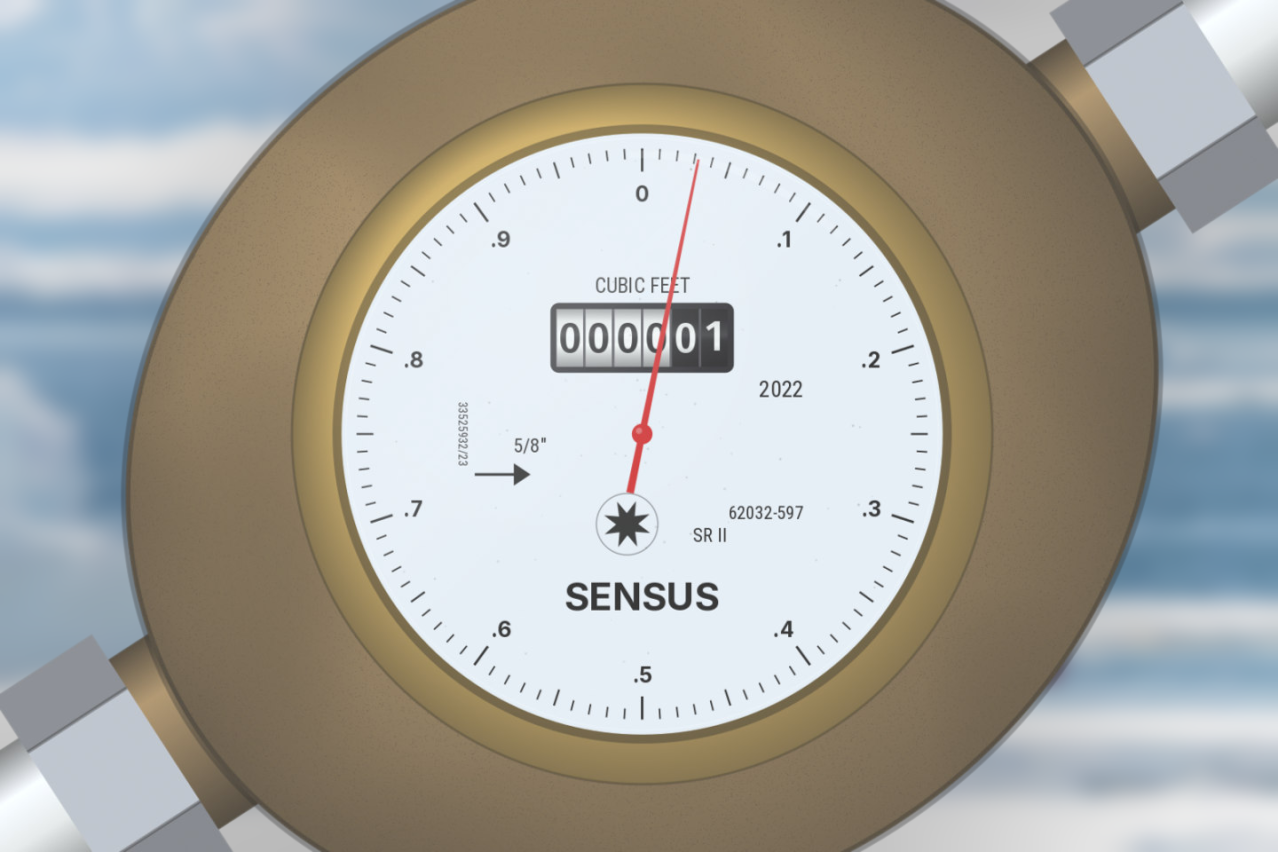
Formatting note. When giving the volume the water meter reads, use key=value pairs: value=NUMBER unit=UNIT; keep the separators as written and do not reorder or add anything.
value=1.03 unit=ft³
